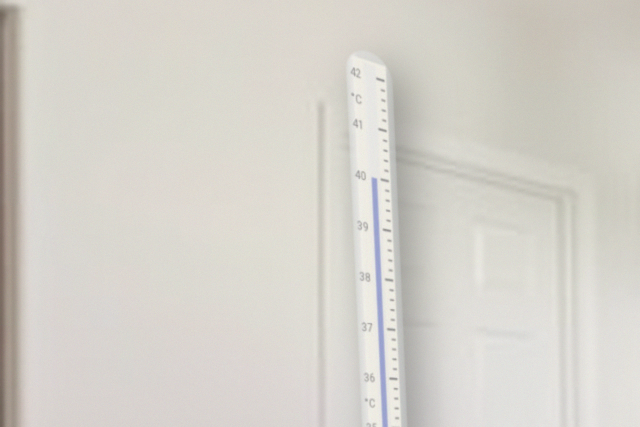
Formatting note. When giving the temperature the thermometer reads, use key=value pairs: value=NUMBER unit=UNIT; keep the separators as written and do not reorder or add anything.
value=40 unit=°C
